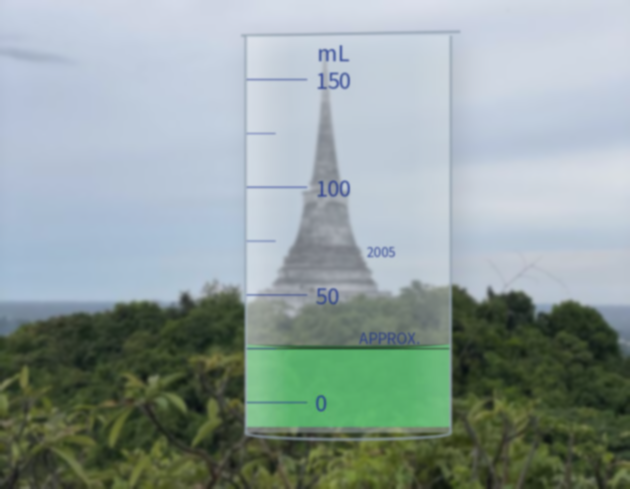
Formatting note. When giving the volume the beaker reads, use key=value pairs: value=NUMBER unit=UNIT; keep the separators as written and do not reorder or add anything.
value=25 unit=mL
